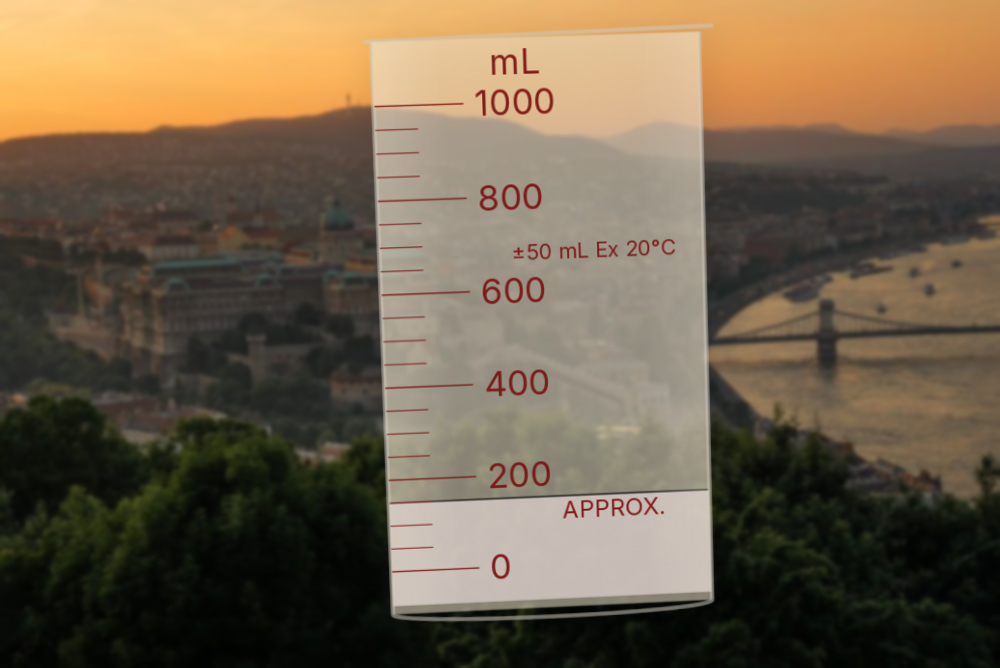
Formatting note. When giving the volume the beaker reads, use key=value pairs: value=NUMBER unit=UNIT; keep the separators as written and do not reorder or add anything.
value=150 unit=mL
